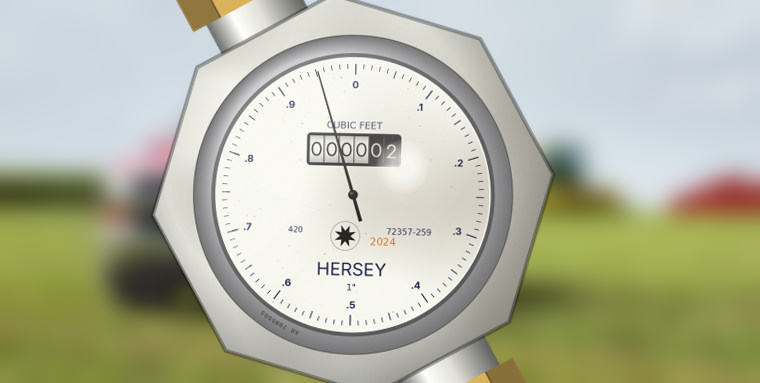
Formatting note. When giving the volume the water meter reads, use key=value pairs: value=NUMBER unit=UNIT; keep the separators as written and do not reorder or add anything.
value=1.95 unit=ft³
